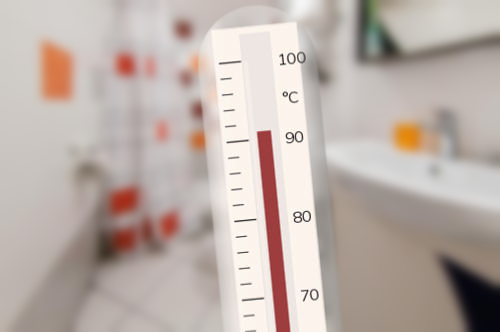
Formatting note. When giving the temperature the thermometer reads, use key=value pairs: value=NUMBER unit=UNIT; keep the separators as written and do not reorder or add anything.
value=91 unit=°C
